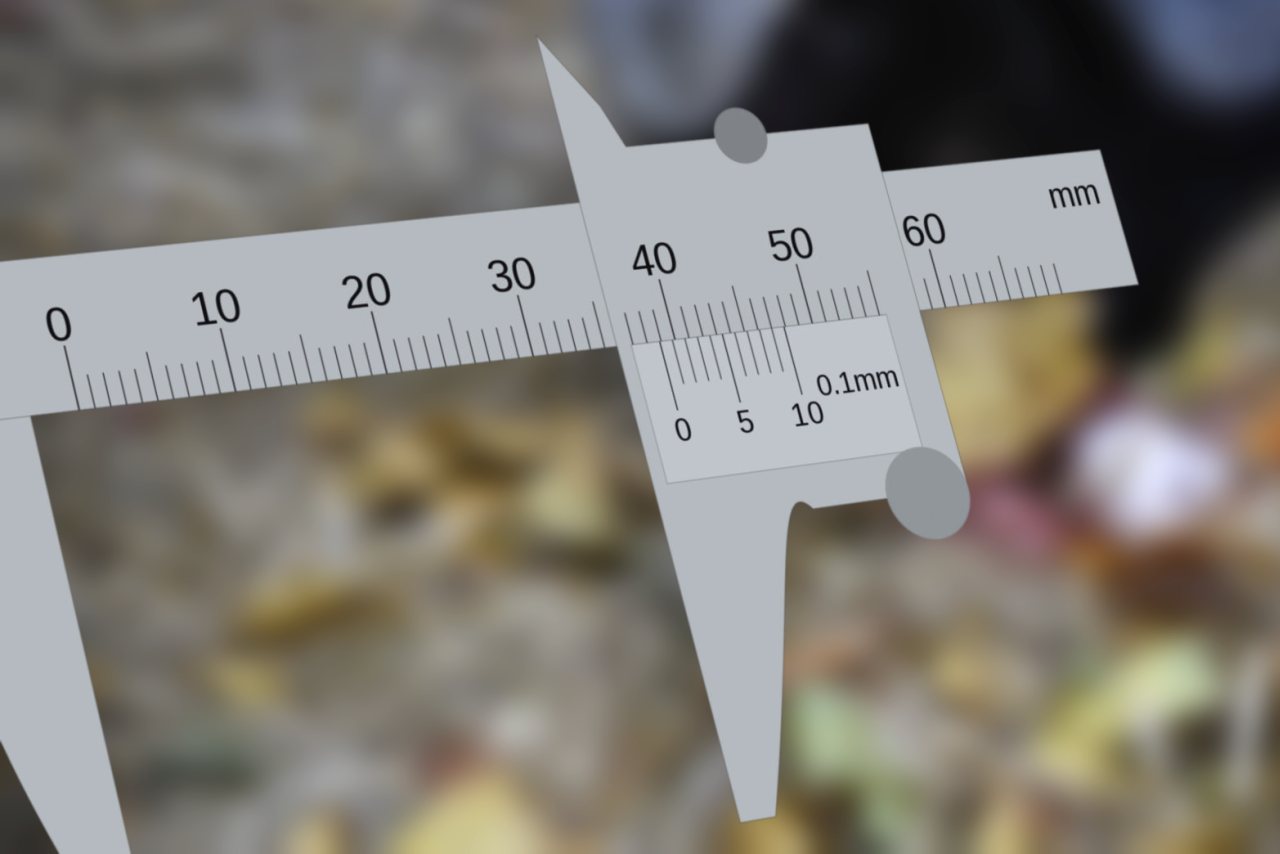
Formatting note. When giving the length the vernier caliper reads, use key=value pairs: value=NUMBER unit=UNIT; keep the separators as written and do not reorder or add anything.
value=38.9 unit=mm
